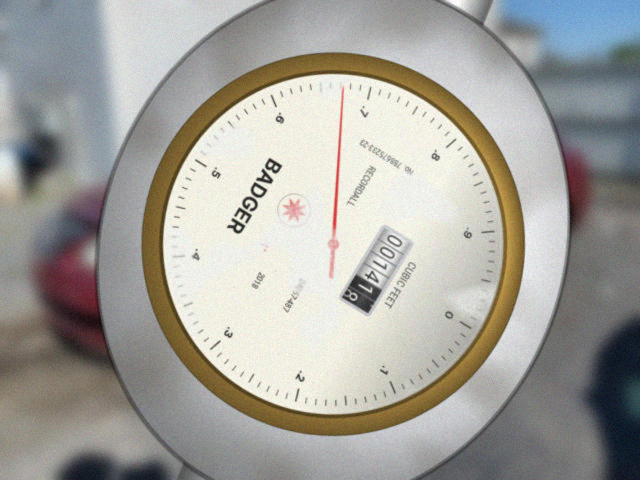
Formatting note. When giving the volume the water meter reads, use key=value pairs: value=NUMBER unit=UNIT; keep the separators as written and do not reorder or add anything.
value=1417.67 unit=ft³
